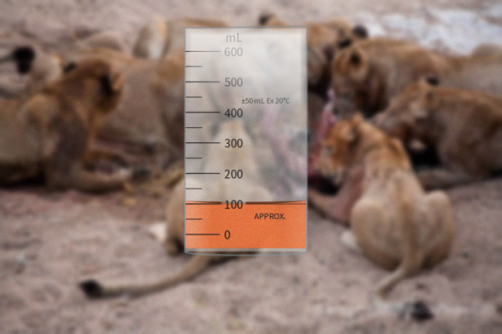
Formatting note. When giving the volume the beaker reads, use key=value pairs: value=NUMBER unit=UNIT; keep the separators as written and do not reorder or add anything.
value=100 unit=mL
